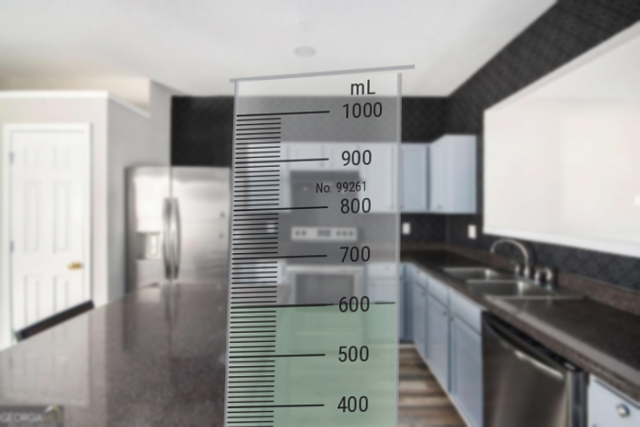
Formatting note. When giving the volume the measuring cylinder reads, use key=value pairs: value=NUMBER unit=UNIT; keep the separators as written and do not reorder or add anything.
value=600 unit=mL
